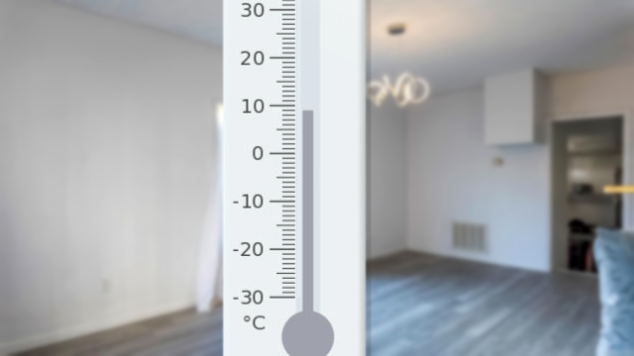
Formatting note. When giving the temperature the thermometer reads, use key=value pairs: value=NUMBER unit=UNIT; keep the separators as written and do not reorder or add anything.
value=9 unit=°C
